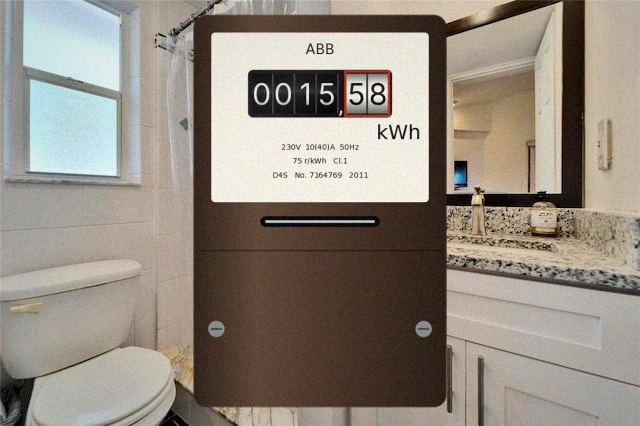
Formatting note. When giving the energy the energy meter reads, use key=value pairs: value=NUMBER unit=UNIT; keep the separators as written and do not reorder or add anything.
value=15.58 unit=kWh
